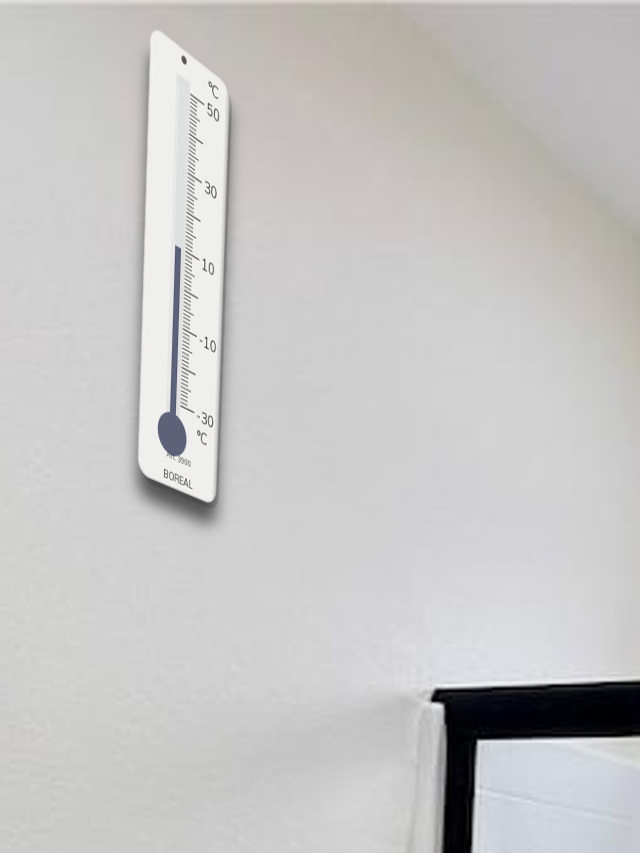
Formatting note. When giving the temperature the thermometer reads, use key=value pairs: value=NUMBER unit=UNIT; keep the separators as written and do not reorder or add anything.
value=10 unit=°C
